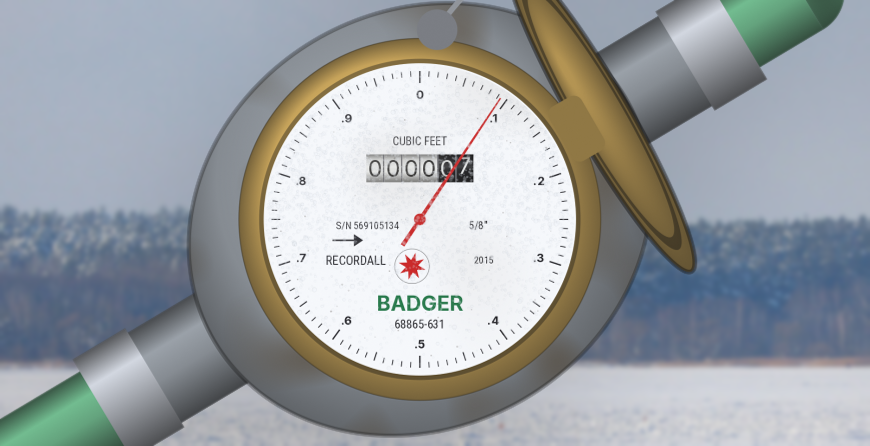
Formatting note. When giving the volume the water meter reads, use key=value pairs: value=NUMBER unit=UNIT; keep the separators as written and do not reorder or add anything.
value=7.09 unit=ft³
